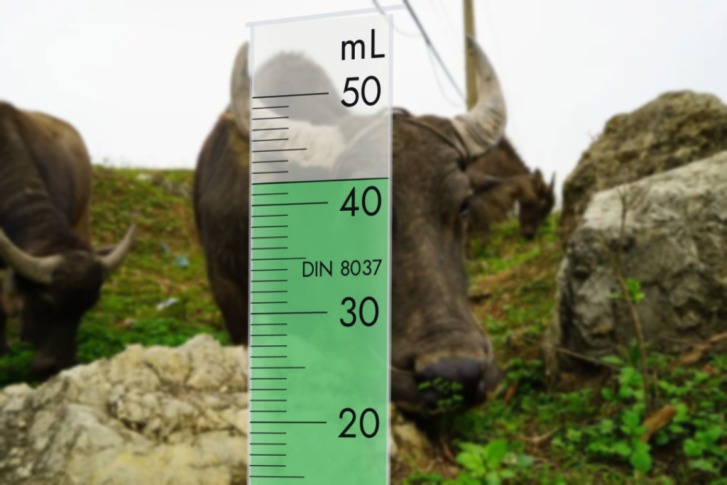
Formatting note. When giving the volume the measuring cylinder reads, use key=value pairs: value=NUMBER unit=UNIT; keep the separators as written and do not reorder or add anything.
value=42 unit=mL
